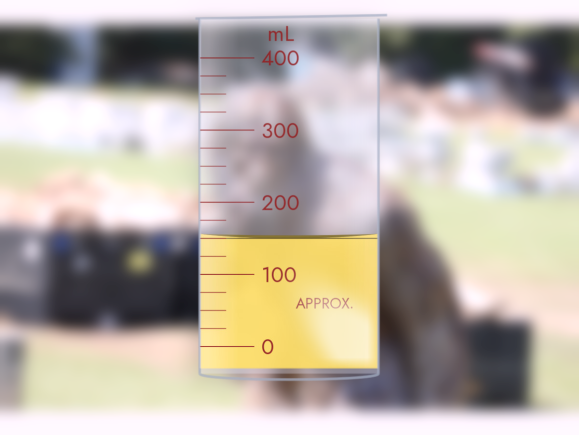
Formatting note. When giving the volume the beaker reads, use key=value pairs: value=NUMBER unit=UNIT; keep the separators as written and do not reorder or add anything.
value=150 unit=mL
